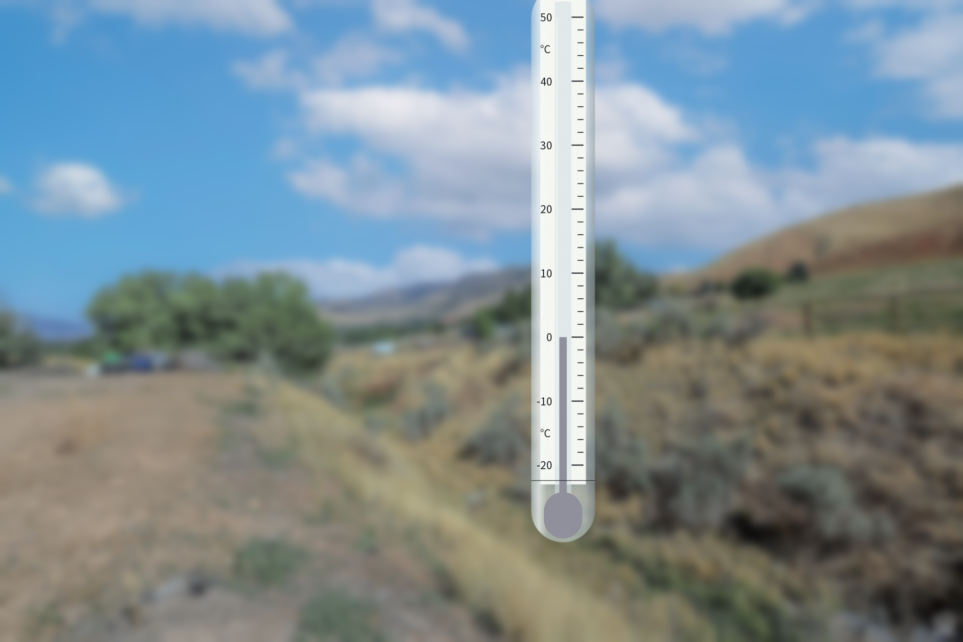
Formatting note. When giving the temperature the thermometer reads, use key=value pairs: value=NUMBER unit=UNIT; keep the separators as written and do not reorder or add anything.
value=0 unit=°C
